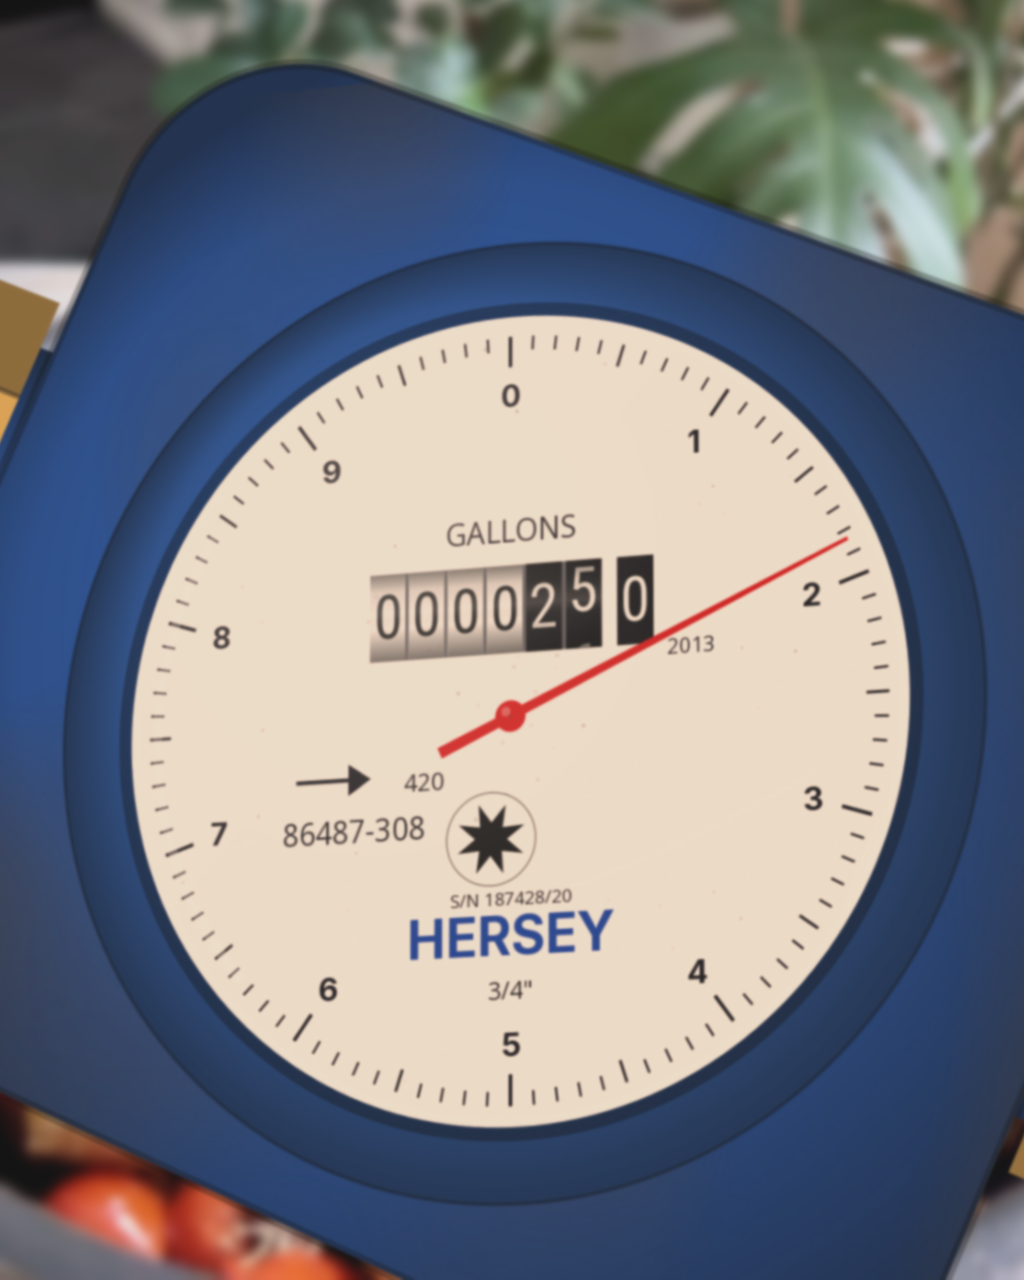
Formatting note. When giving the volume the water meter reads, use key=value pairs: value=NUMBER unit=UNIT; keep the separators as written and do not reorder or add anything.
value=251.8 unit=gal
